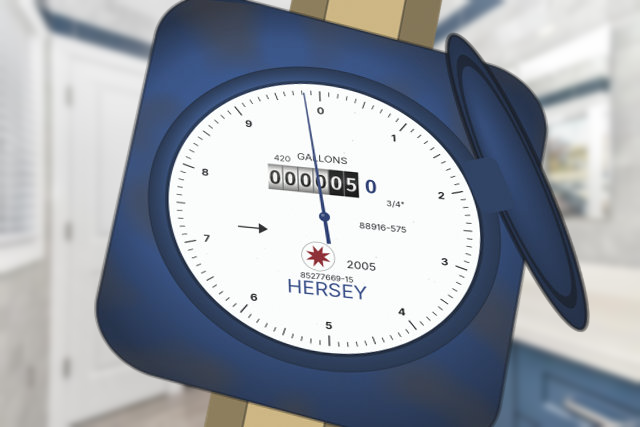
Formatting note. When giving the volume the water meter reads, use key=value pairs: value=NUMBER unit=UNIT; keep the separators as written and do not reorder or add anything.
value=49.8 unit=gal
